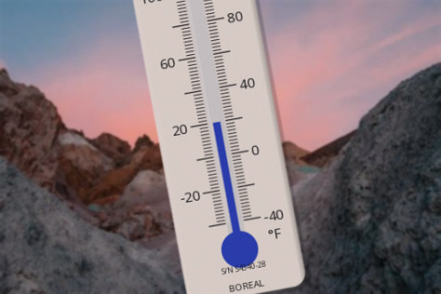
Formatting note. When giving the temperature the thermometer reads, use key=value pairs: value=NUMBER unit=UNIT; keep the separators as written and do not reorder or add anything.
value=20 unit=°F
